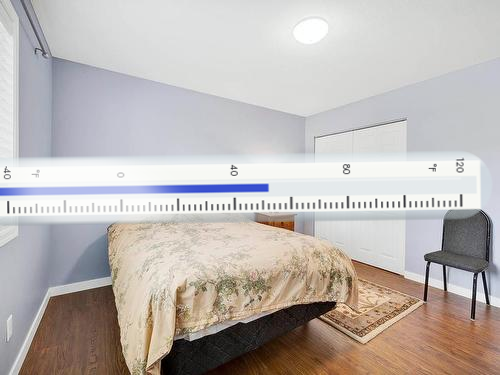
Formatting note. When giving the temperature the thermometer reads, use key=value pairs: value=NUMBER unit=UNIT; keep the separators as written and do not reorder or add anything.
value=52 unit=°F
